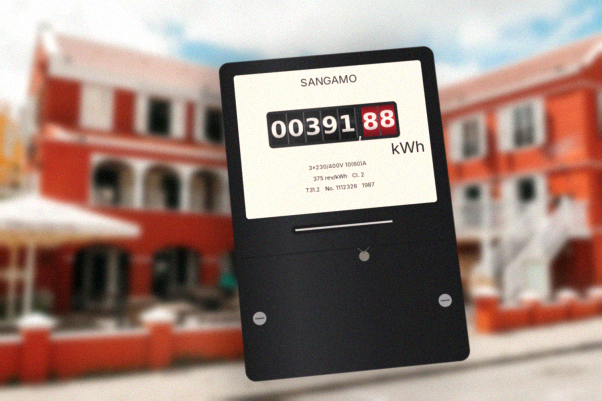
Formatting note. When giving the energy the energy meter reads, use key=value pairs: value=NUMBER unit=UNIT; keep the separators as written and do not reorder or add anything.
value=391.88 unit=kWh
